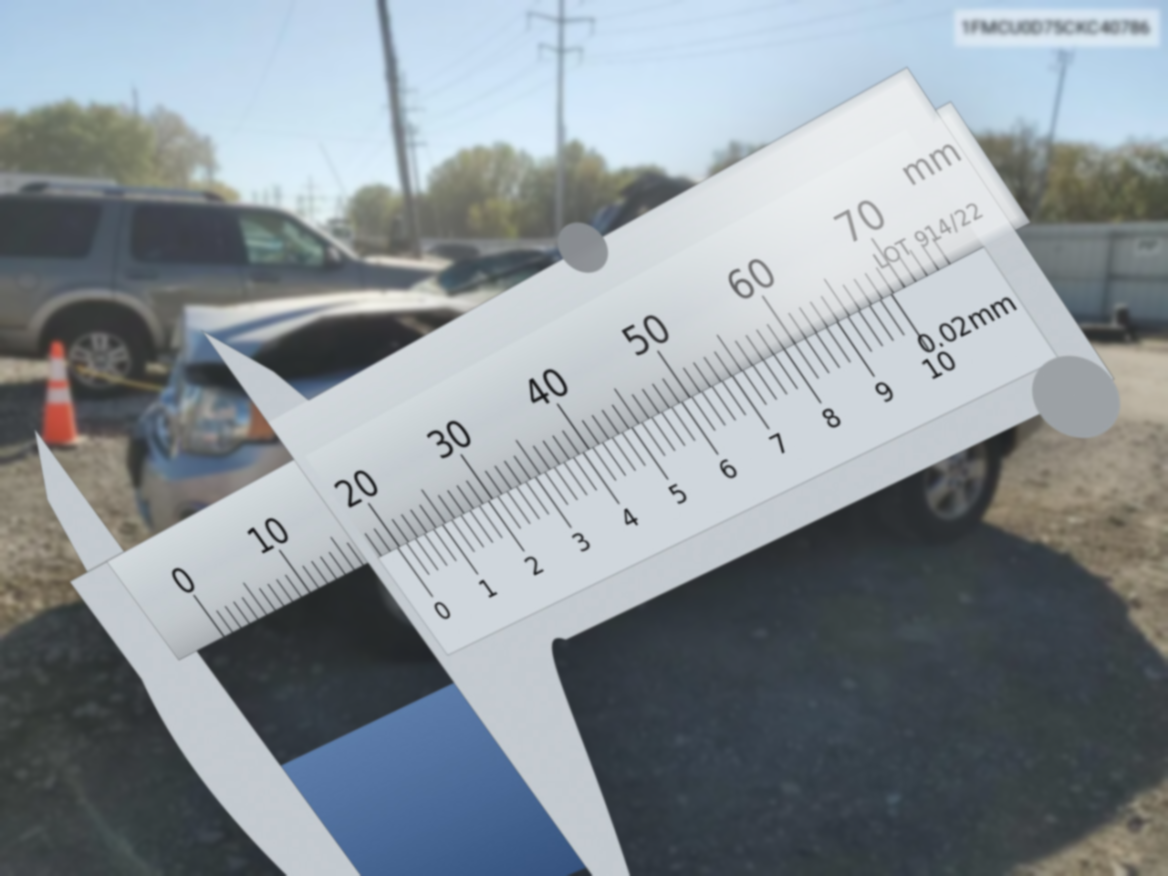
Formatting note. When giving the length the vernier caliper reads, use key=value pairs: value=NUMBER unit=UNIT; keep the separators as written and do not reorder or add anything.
value=19.8 unit=mm
